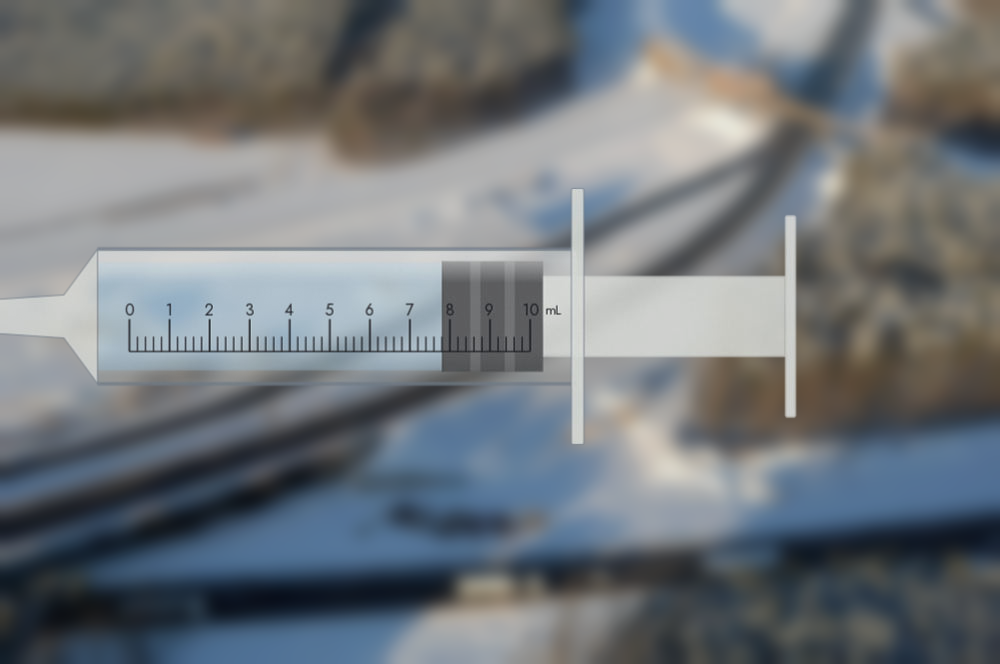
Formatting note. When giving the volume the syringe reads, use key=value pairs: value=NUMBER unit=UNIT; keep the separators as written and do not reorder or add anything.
value=7.8 unit=mL
